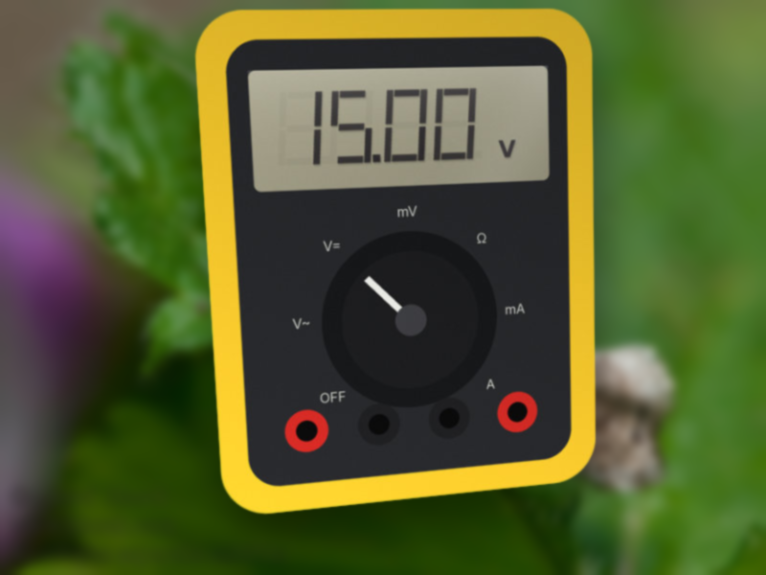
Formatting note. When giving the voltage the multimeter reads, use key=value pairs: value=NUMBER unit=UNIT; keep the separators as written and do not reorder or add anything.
value=15.00 unit=V
